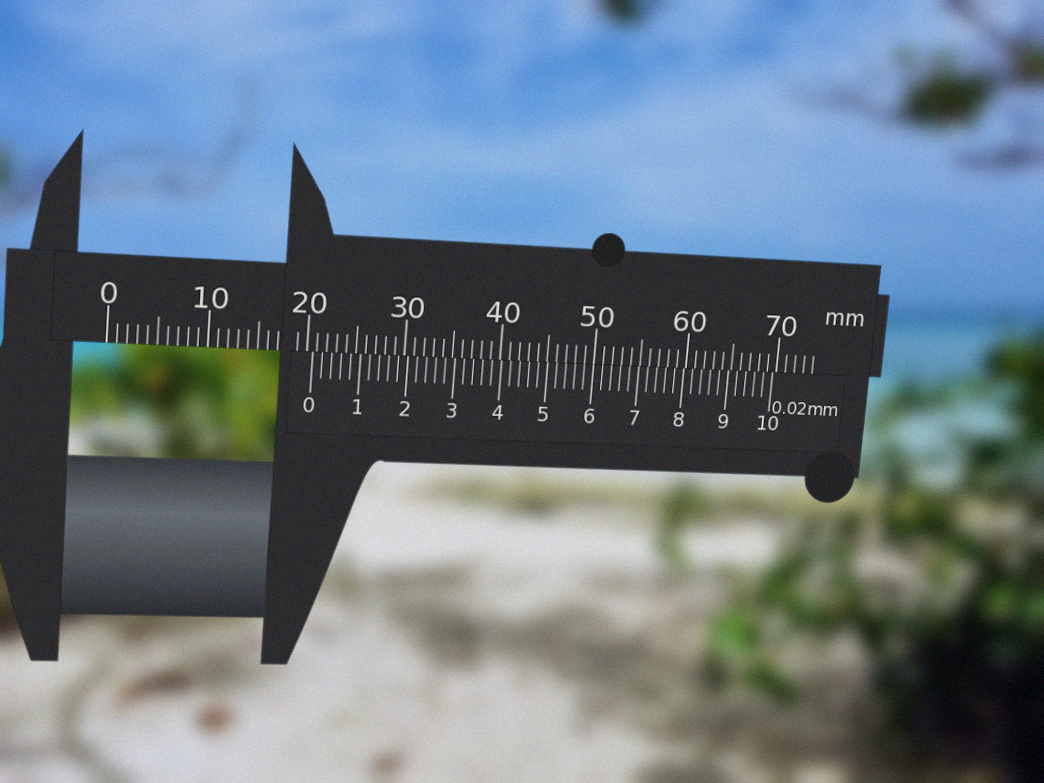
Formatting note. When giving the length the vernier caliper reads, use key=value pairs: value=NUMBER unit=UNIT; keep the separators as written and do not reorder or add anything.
value=20.6 unit=mm
